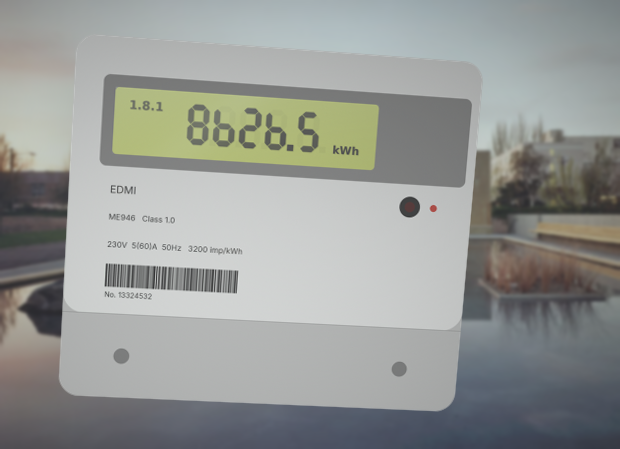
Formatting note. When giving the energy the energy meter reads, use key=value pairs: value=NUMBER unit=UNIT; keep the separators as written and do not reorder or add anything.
value=8626.5 unit=kWh
